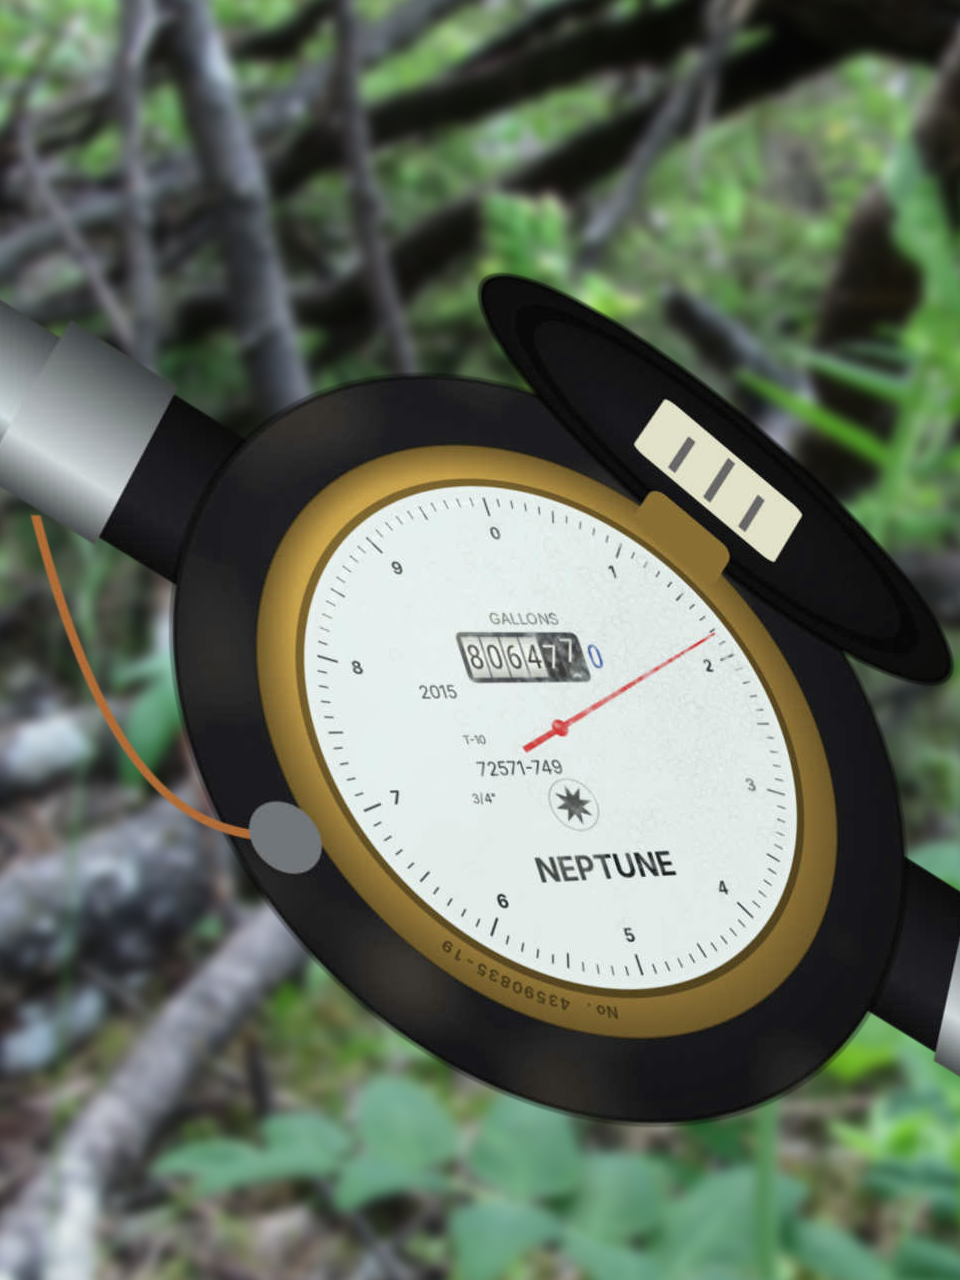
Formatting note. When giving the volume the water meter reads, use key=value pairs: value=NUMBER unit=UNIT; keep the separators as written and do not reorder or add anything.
value=8064771.8 unit=gal
